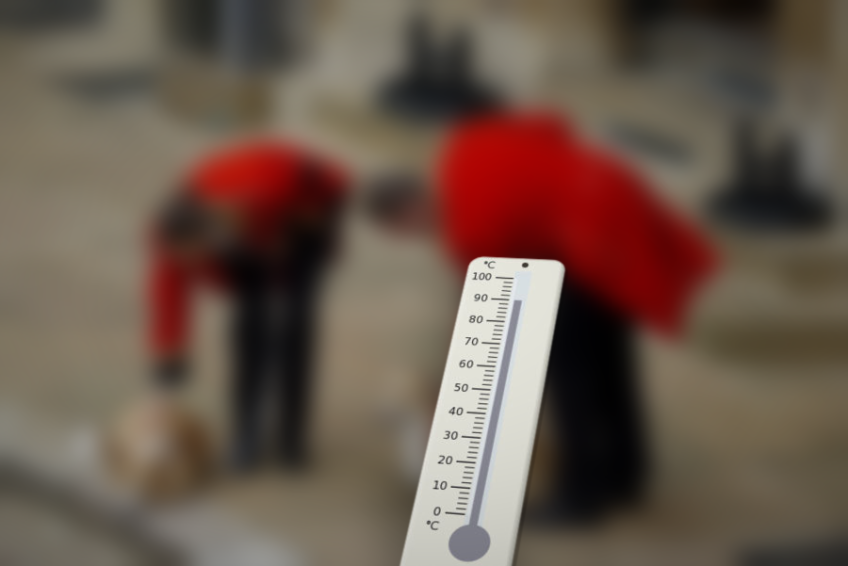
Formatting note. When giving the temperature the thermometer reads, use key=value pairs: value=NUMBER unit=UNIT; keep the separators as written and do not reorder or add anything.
value=90 unit=°C
